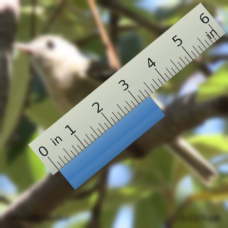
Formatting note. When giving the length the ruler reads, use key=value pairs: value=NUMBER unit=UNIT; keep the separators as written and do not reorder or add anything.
value=3.375 unit=in
